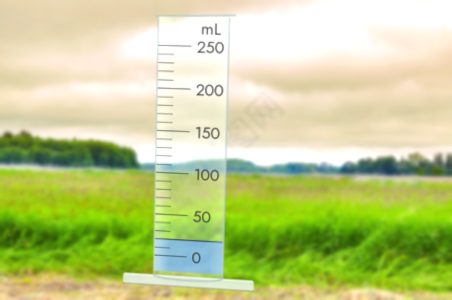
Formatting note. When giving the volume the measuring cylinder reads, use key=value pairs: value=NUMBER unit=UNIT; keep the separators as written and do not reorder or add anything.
value=20 unit=mL
